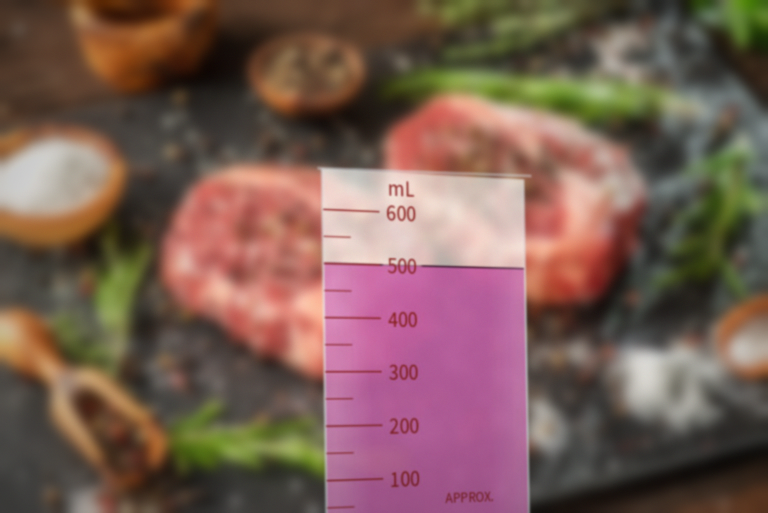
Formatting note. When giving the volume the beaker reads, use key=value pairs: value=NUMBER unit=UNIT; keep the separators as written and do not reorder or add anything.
value=500 unit=mL
